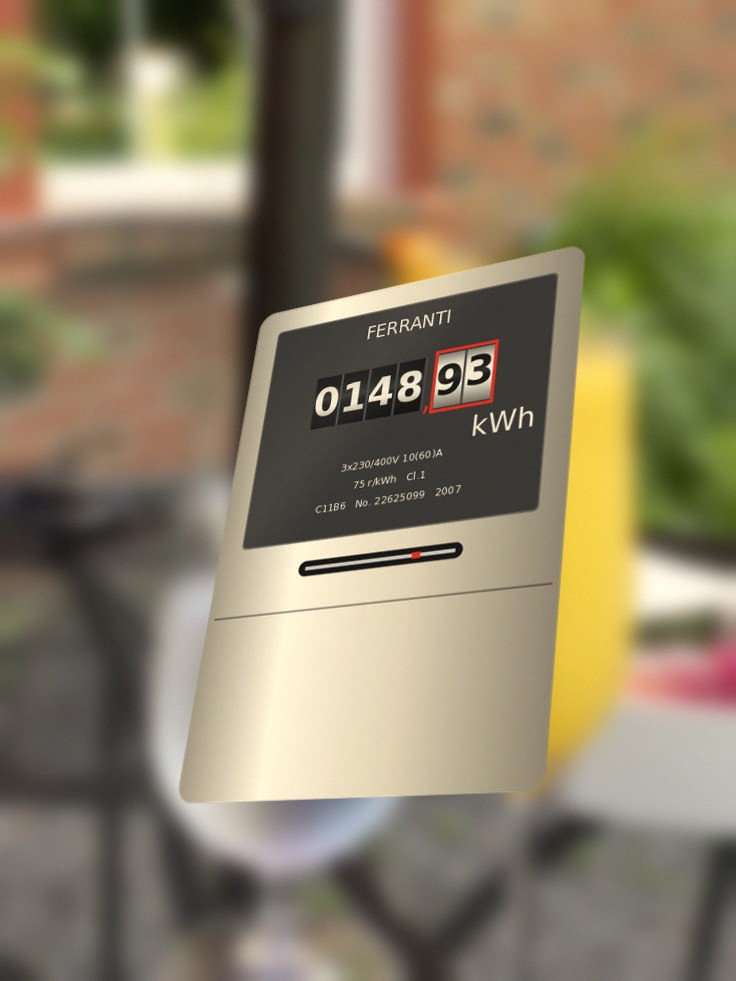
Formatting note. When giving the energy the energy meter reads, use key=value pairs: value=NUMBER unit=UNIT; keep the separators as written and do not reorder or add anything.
value=148.93 unit=kWh
